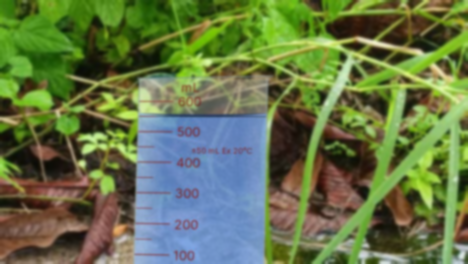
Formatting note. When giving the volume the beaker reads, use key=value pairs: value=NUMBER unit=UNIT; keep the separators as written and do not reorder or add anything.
value=550 unit=mL
